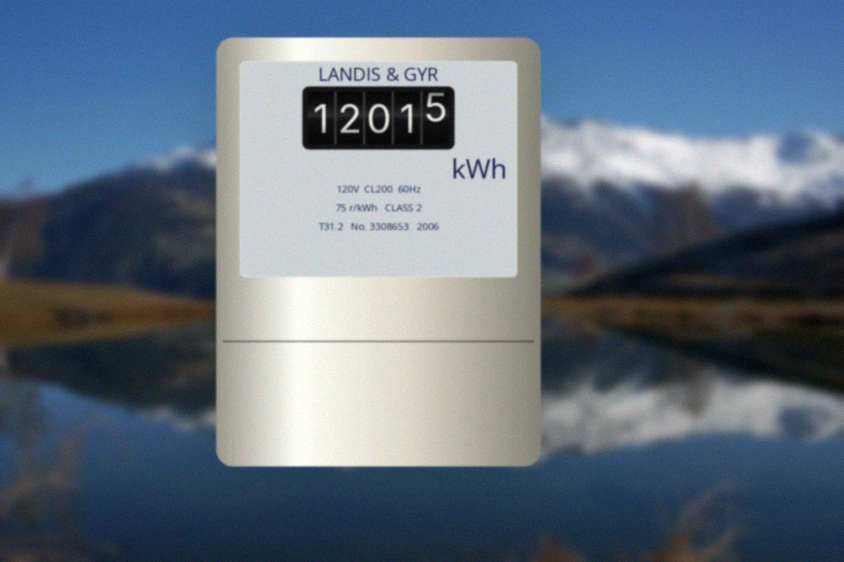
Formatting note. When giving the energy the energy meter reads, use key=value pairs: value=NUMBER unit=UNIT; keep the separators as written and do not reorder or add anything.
value=12015 unit=kWh
